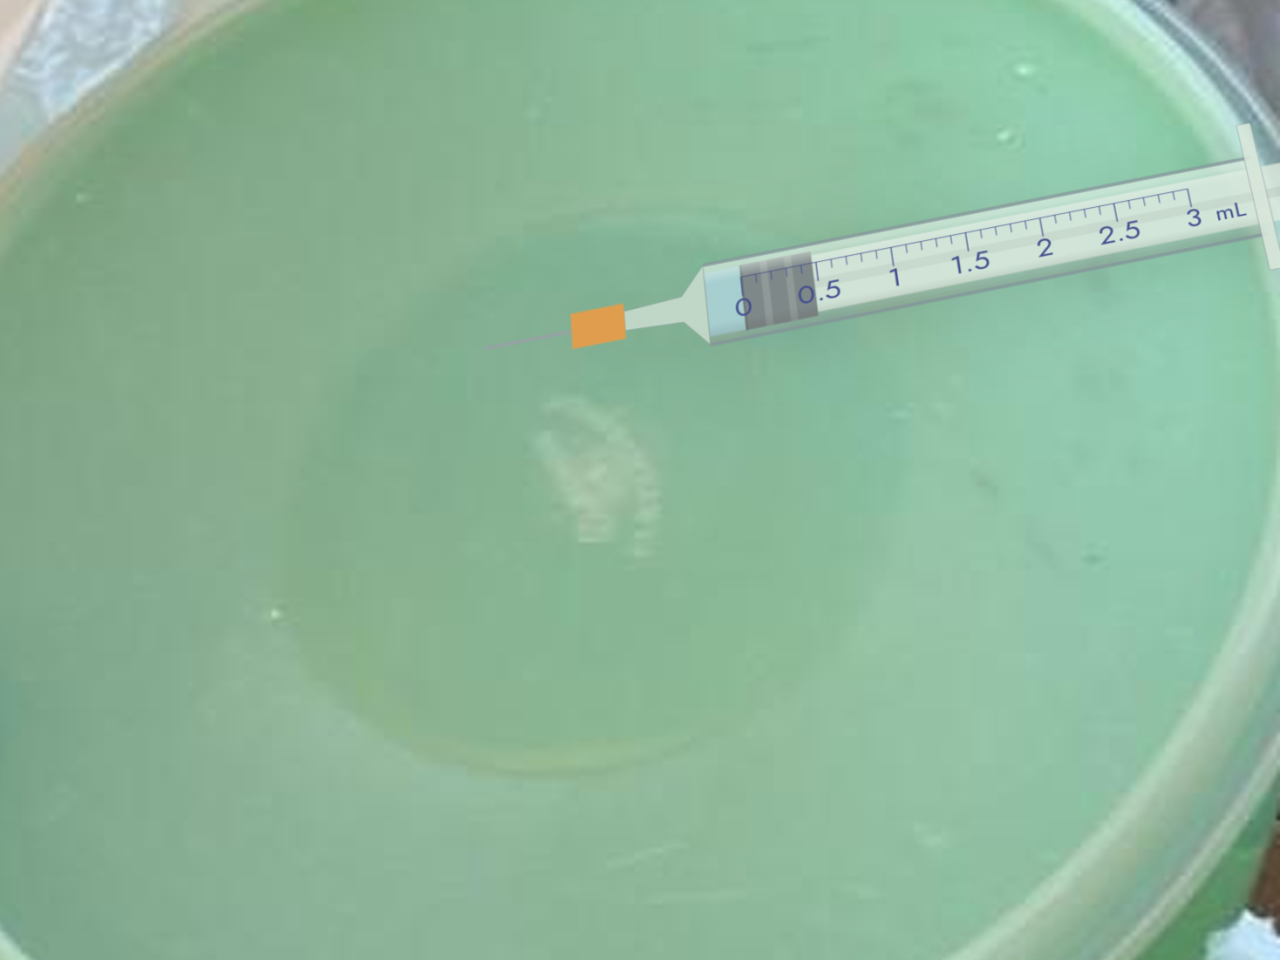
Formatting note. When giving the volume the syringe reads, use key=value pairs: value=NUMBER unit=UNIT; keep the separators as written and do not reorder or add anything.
value=0 unit=mL
